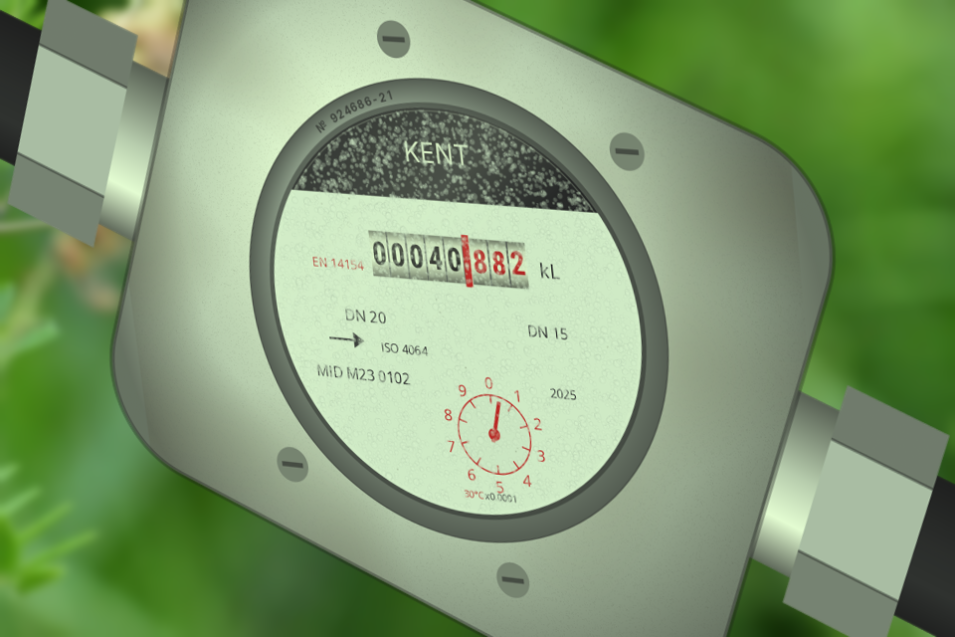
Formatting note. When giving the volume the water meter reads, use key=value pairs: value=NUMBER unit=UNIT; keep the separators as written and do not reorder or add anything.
value=40.8820 unit=kL
